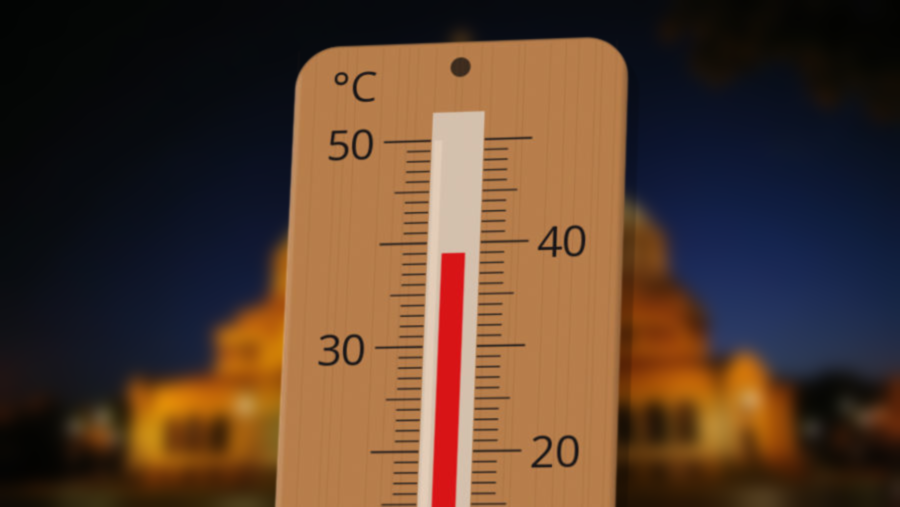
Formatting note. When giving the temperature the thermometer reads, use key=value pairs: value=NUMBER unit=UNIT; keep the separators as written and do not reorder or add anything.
value=39 unit=°C
